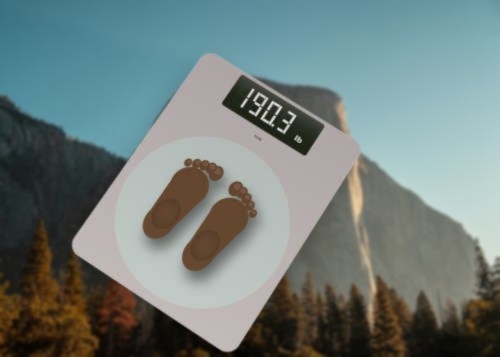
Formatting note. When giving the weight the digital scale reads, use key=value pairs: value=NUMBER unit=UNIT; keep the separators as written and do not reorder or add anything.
value=190.3 unit=lb
